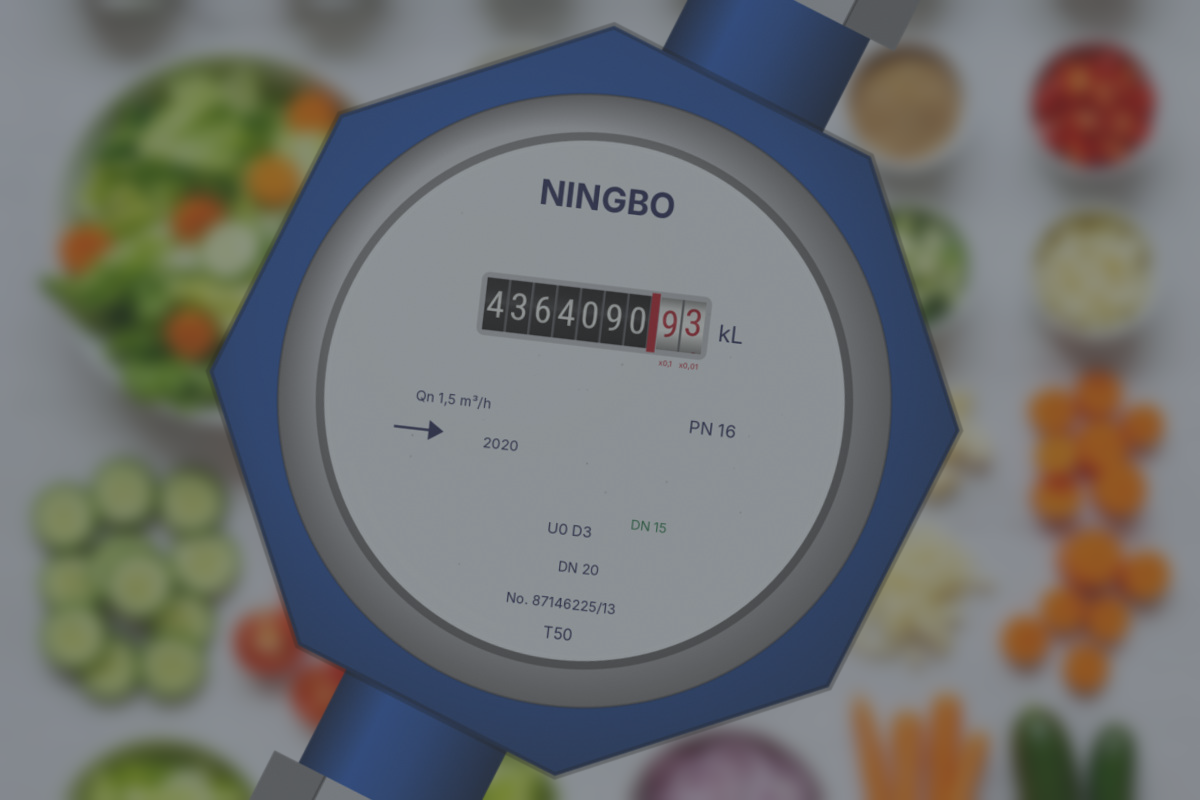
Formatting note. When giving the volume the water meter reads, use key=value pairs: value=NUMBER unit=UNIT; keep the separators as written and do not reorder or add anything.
value=4364090.93 unit=kL
